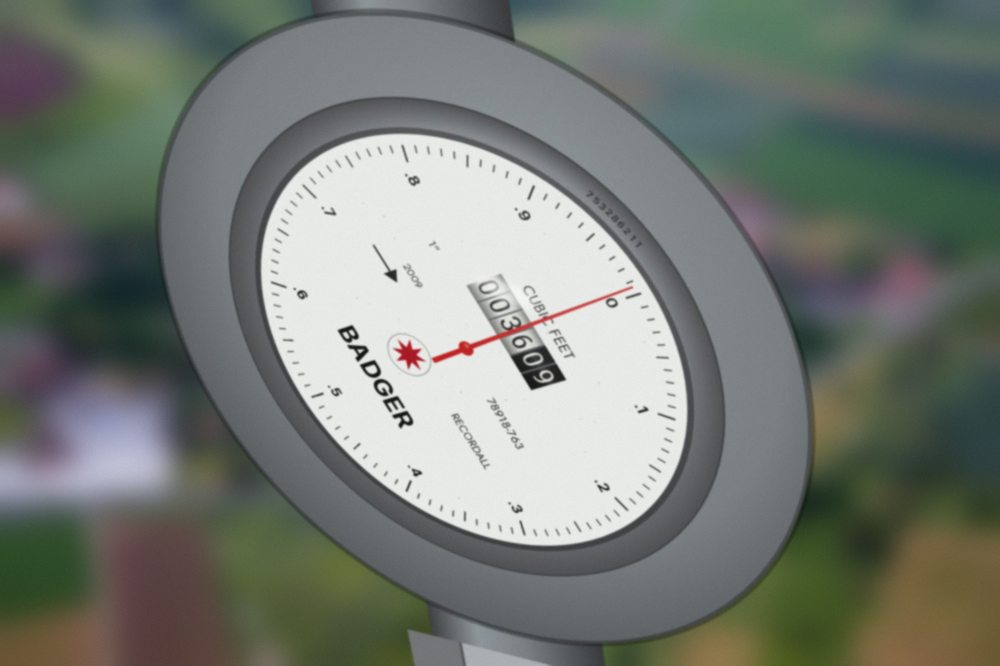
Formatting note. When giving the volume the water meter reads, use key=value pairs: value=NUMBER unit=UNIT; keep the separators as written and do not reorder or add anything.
value=3608.99 unit=ft³
